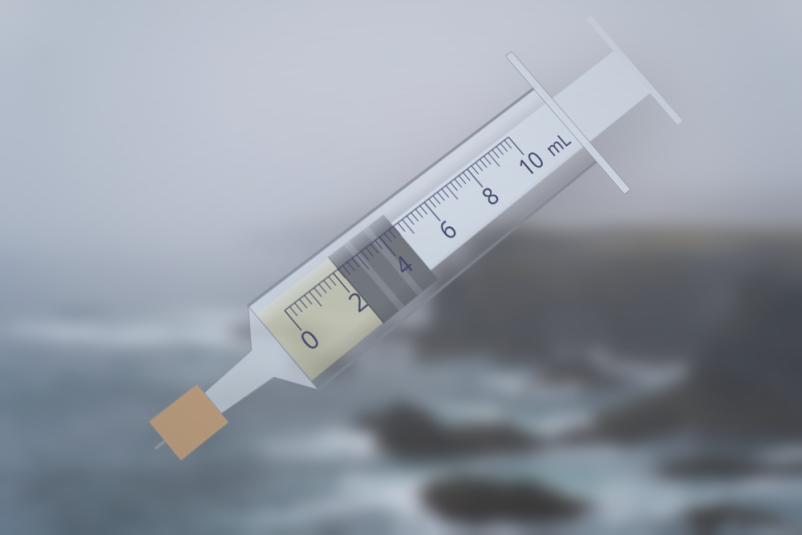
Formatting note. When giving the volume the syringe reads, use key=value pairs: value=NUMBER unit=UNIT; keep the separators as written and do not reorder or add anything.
value=2.2 unit=mL
